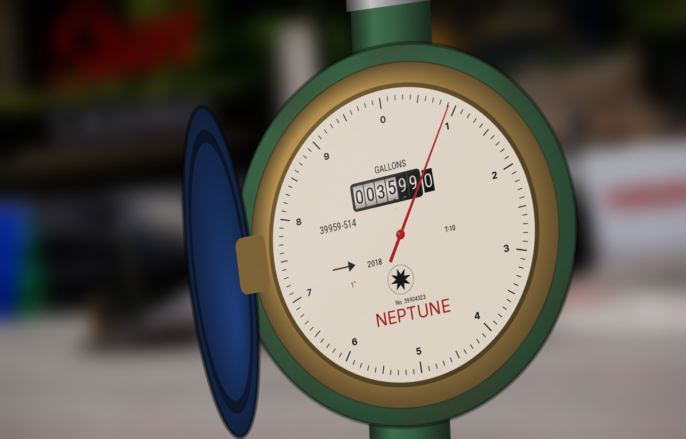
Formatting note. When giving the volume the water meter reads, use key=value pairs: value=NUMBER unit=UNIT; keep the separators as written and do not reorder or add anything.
value=35990.9 unit=gal
